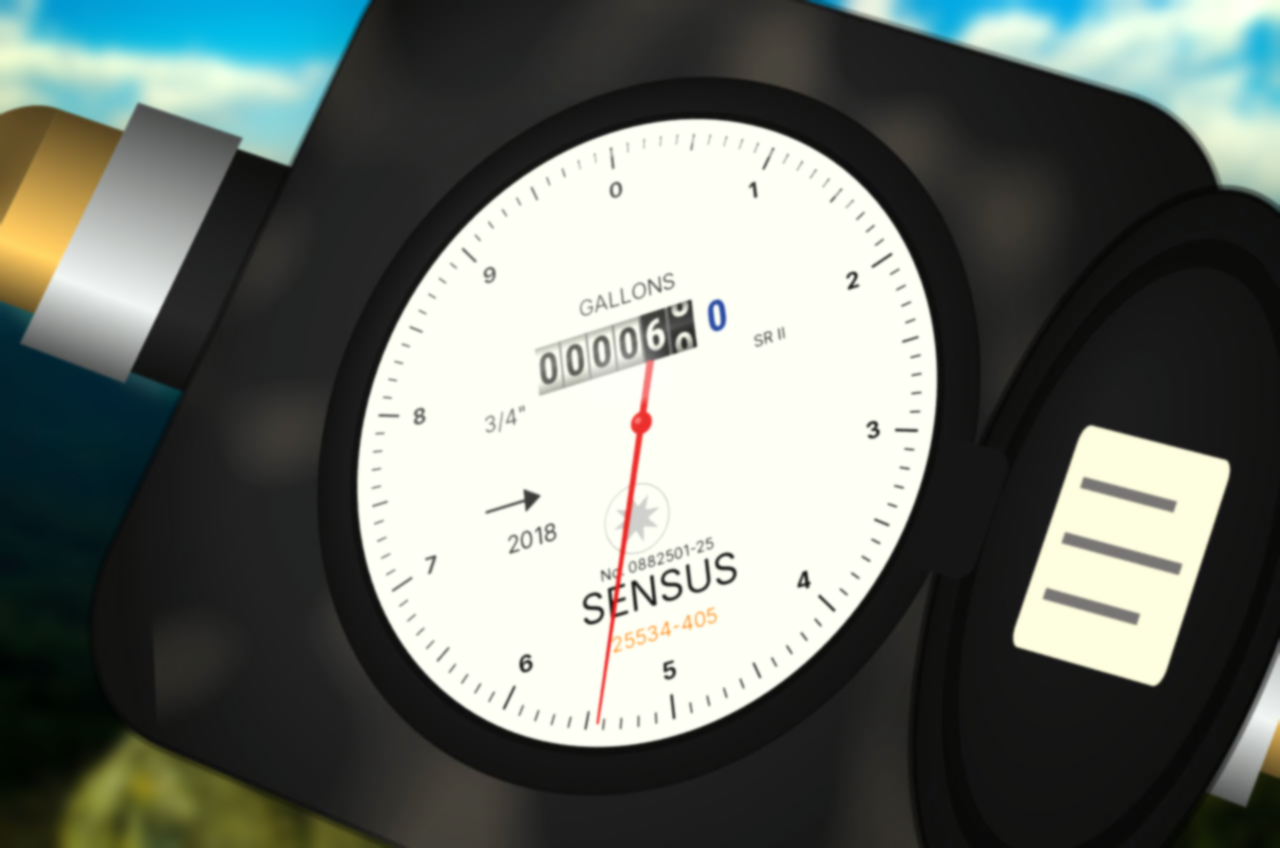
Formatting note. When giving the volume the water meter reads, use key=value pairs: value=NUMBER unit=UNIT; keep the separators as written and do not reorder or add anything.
value=685.4 unit=gal
